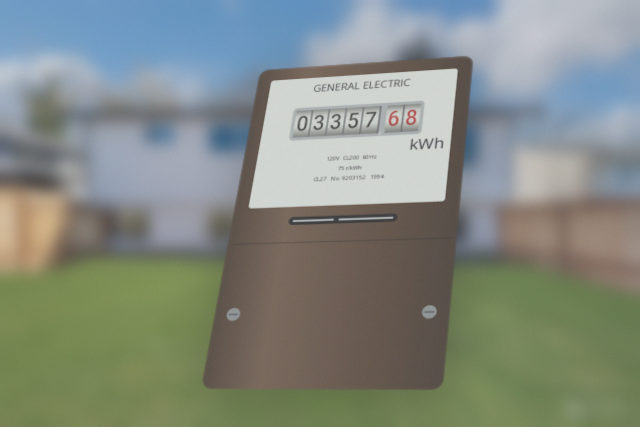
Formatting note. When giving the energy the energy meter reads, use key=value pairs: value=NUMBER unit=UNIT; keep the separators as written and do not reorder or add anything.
value=3357.68 unit=kWh
